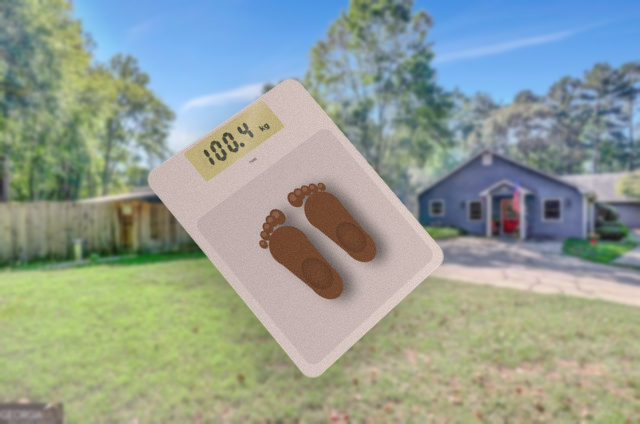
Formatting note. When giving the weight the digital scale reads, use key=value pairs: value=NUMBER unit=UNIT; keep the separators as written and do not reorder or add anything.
value=100.4 unit=kg
